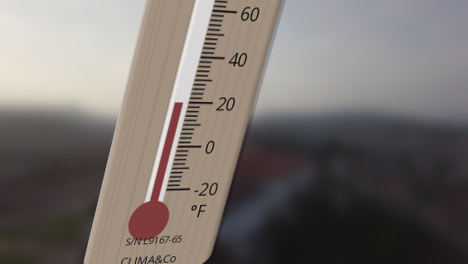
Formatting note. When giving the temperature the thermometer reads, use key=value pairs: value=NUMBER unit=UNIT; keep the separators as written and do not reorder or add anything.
value=20 unit=°F
